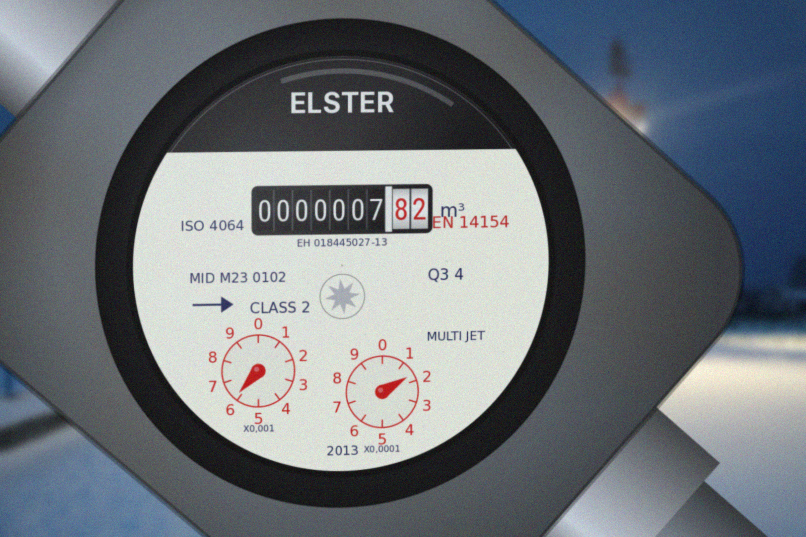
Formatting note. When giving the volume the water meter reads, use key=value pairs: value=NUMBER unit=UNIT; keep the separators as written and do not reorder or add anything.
value=7.8261 unit=m³
